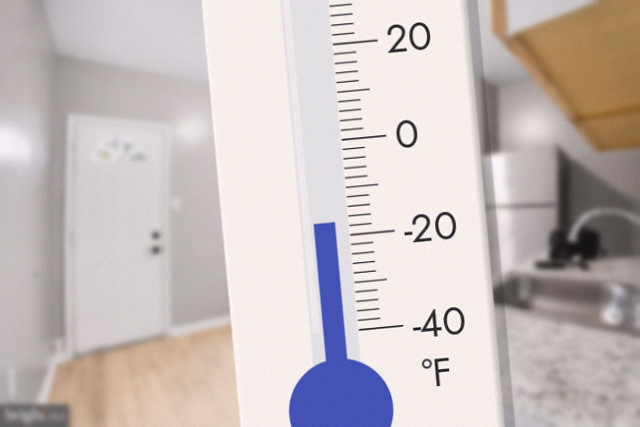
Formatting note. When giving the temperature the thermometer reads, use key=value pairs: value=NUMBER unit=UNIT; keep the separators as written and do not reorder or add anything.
value=-17 unit=°F
